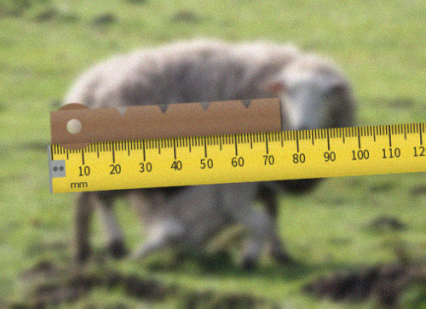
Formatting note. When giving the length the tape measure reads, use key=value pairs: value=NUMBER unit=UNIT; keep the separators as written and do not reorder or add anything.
value=75 unit=mm
